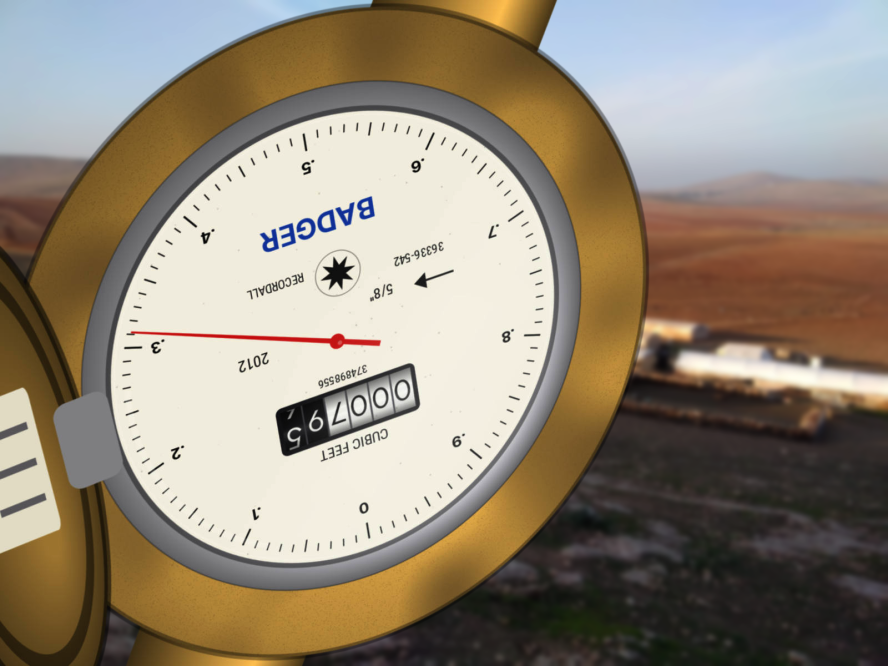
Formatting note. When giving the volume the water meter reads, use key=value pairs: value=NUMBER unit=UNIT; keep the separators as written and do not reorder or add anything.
value=795.31 unit=ft³
